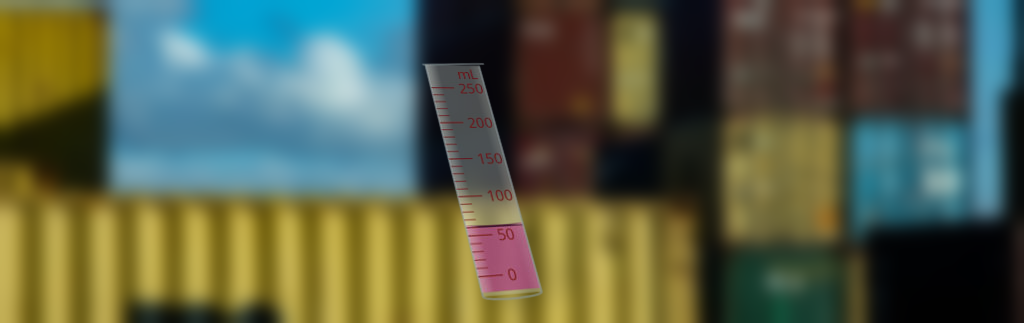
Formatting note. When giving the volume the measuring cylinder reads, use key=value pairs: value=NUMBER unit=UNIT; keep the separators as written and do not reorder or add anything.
value=60 unit=mL
